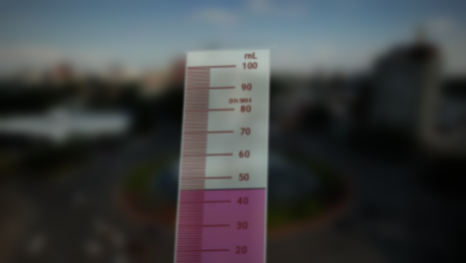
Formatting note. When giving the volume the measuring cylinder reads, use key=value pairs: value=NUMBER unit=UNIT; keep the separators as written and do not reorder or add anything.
value=45 unit=mL
